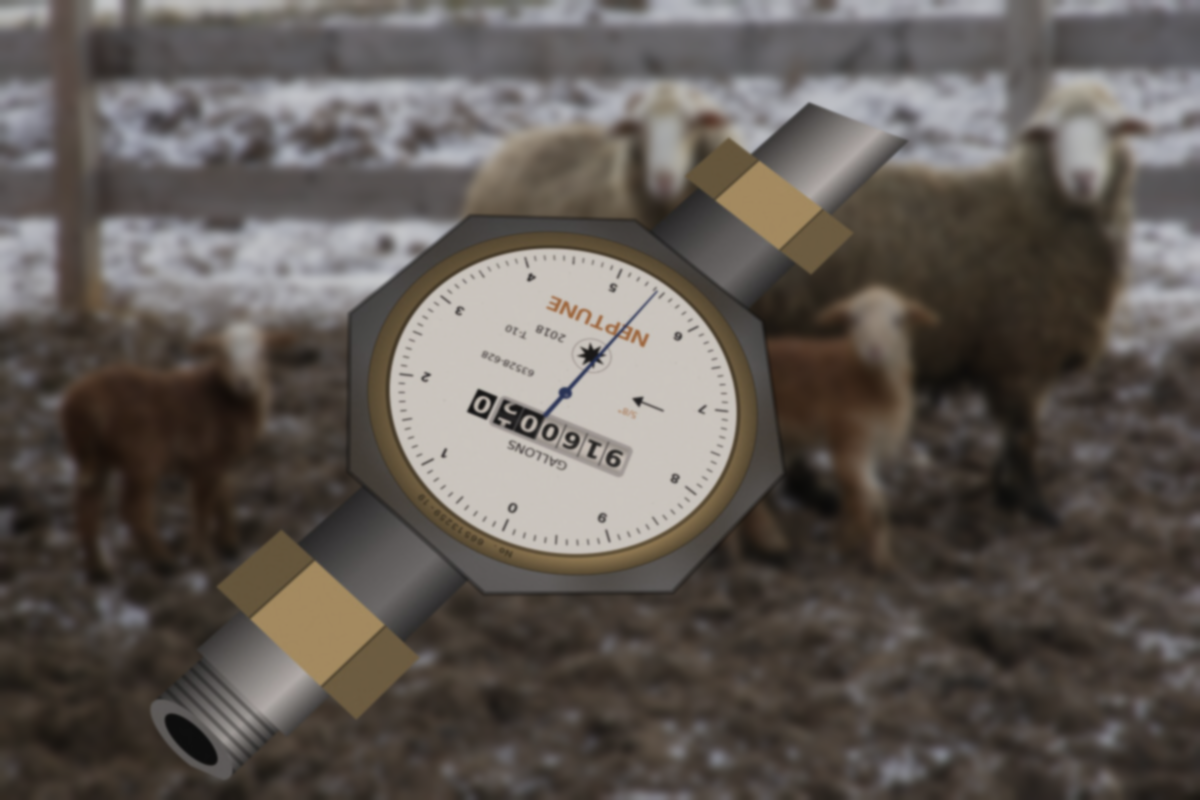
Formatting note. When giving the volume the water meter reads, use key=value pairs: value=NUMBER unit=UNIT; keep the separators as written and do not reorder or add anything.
value=9160015.4 unit=gal
